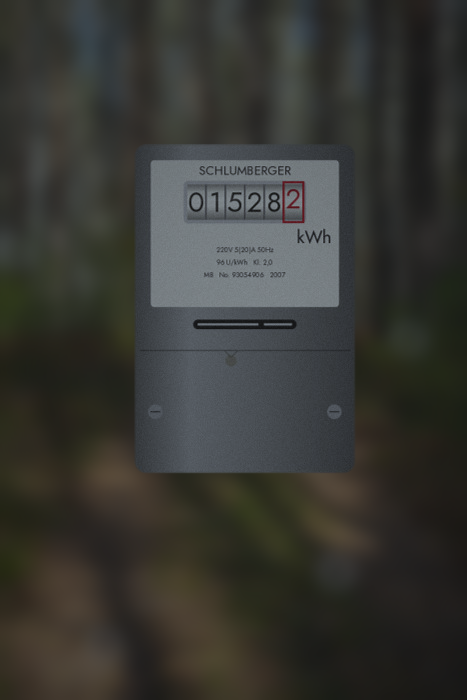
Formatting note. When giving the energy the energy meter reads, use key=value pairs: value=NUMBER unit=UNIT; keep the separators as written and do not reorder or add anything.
value=1528.2 unit=kWh
